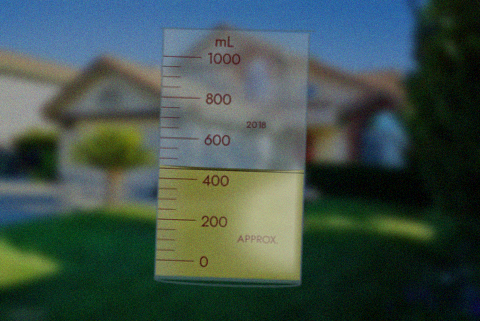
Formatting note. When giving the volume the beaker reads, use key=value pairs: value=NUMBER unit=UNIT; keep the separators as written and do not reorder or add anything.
value=450 unit=mL
